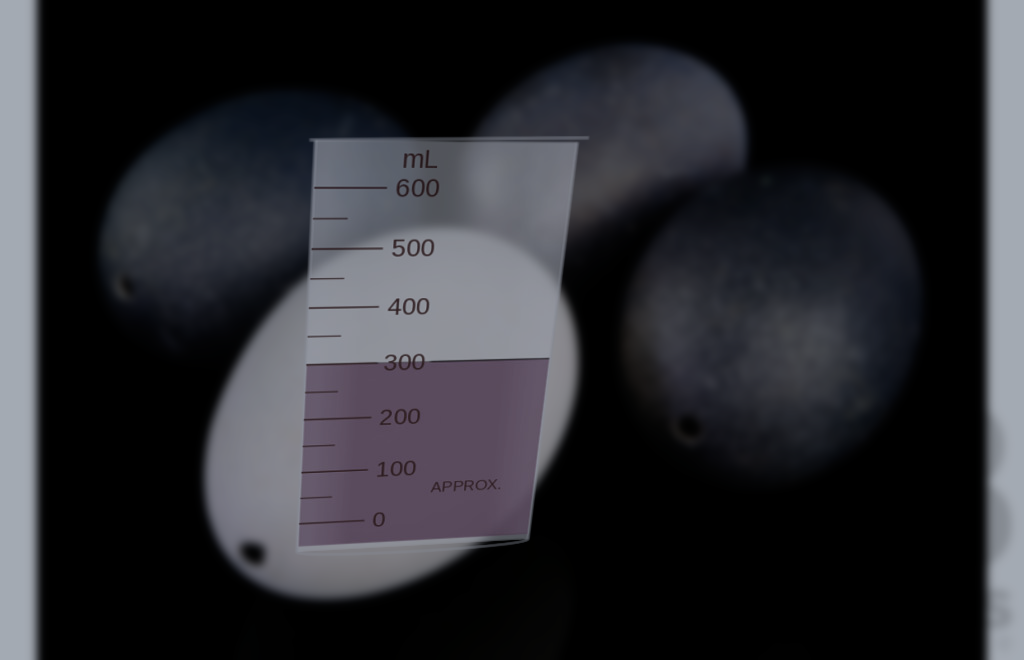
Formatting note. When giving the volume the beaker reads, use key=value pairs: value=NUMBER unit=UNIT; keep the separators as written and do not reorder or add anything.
value=300 unit=mL
